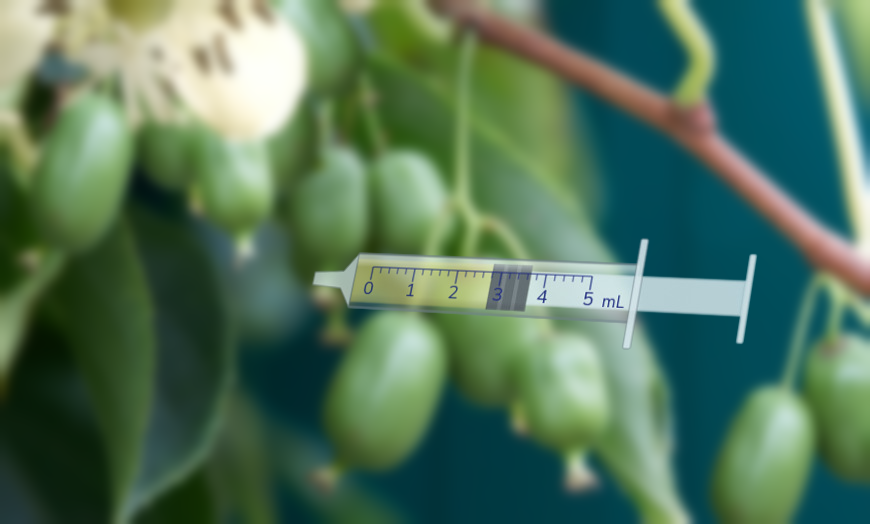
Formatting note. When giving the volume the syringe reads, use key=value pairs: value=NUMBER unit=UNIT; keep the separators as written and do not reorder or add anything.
value=2.8 unit=mL
